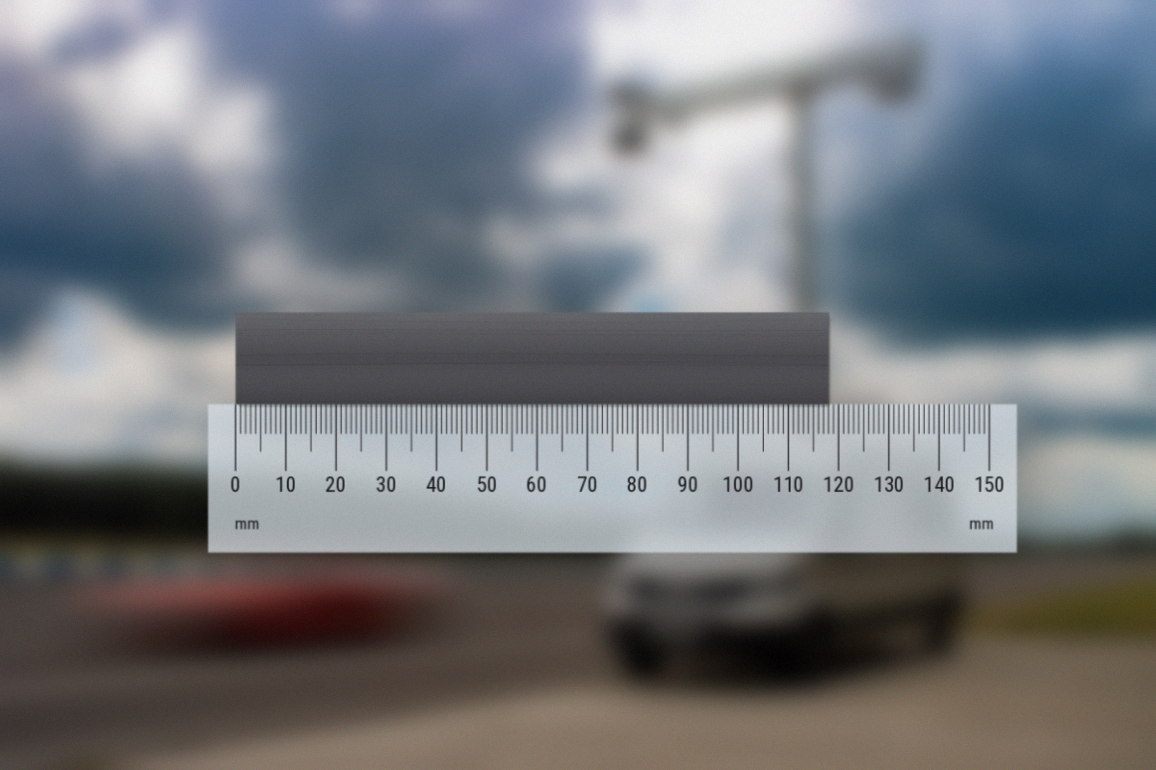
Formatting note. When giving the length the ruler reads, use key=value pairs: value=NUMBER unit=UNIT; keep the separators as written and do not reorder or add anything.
value=118 unit=mm
